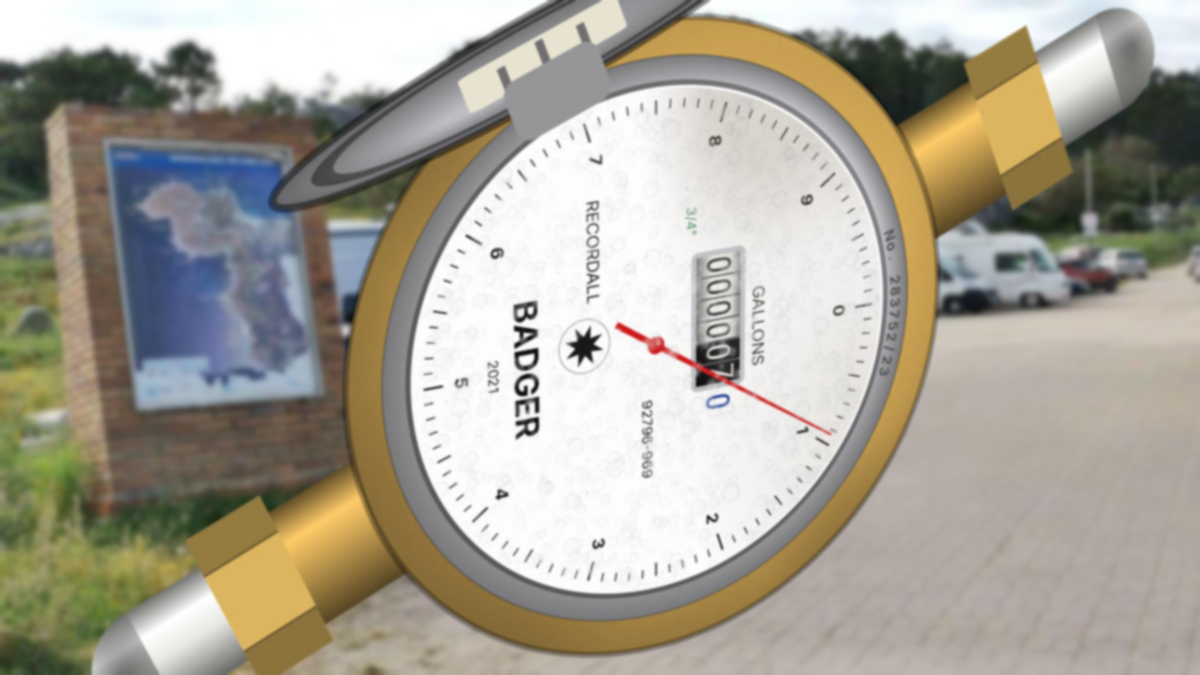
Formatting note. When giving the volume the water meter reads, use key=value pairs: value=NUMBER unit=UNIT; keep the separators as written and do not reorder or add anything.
value=70.9 unit=gal
